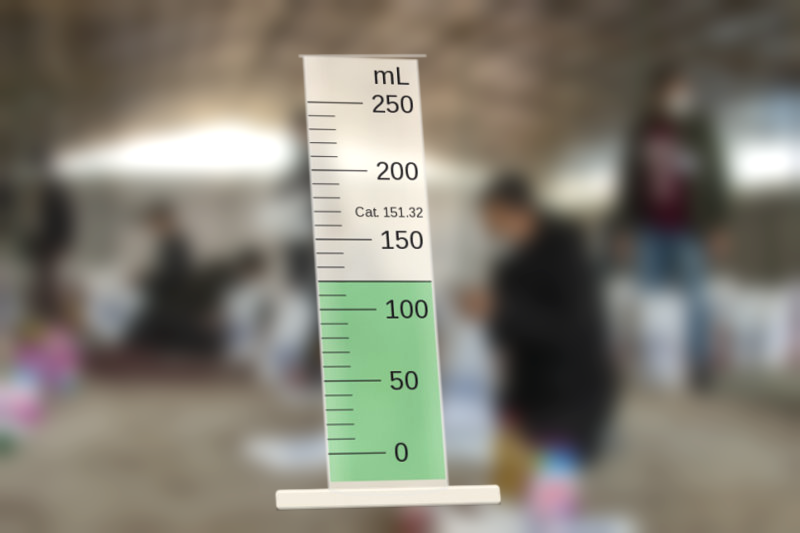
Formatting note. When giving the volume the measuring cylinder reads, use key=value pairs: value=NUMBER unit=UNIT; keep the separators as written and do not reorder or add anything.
value=120 unit=mL
